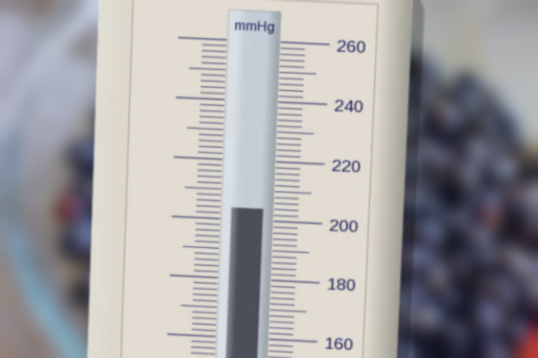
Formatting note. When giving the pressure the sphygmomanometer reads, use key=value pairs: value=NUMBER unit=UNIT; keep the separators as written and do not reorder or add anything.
value=204 unit=mmHg
